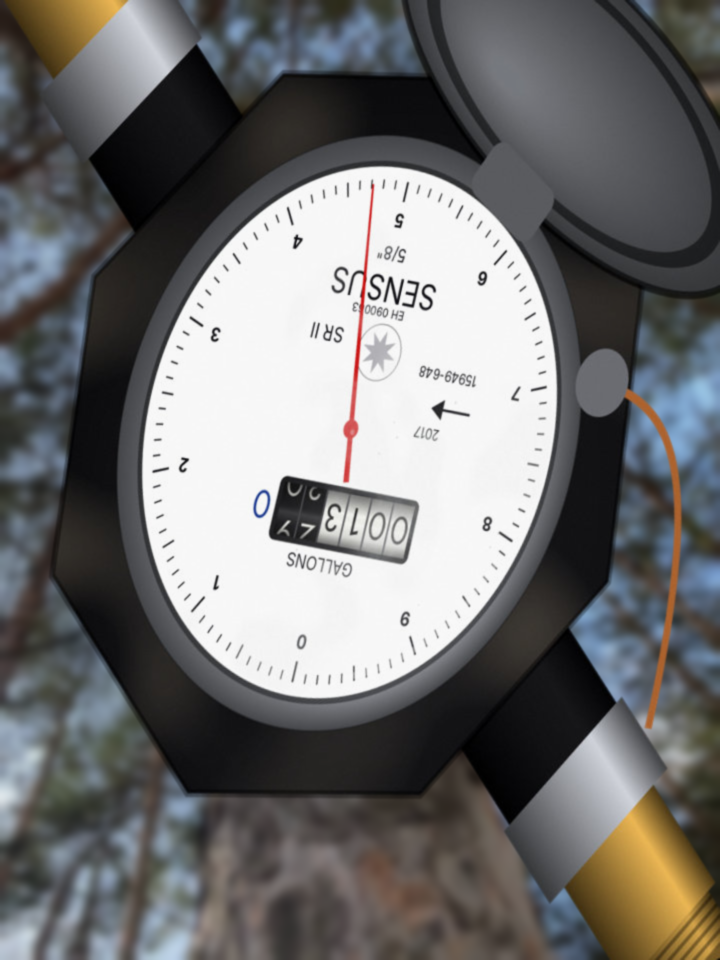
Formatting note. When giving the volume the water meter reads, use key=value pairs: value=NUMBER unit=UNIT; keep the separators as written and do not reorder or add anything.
value=13294.7 unit=gal
